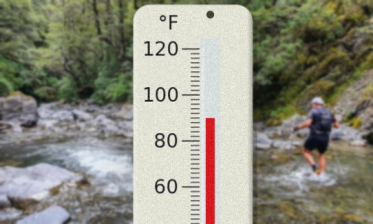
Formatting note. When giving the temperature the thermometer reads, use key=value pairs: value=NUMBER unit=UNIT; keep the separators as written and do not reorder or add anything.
value=90 unit=°F
